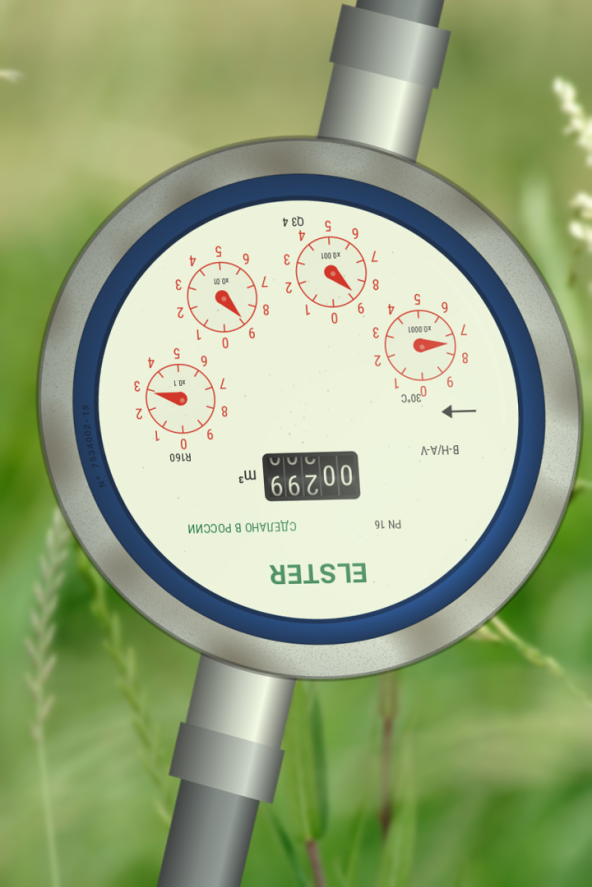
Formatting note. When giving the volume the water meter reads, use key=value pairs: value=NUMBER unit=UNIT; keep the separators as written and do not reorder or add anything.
value=299.2887 unit=m³
